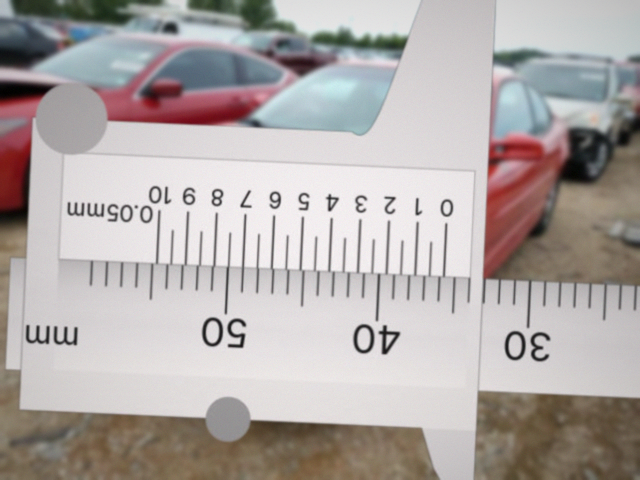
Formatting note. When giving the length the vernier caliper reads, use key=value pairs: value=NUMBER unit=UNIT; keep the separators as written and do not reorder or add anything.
value=35.7 unit=mm
